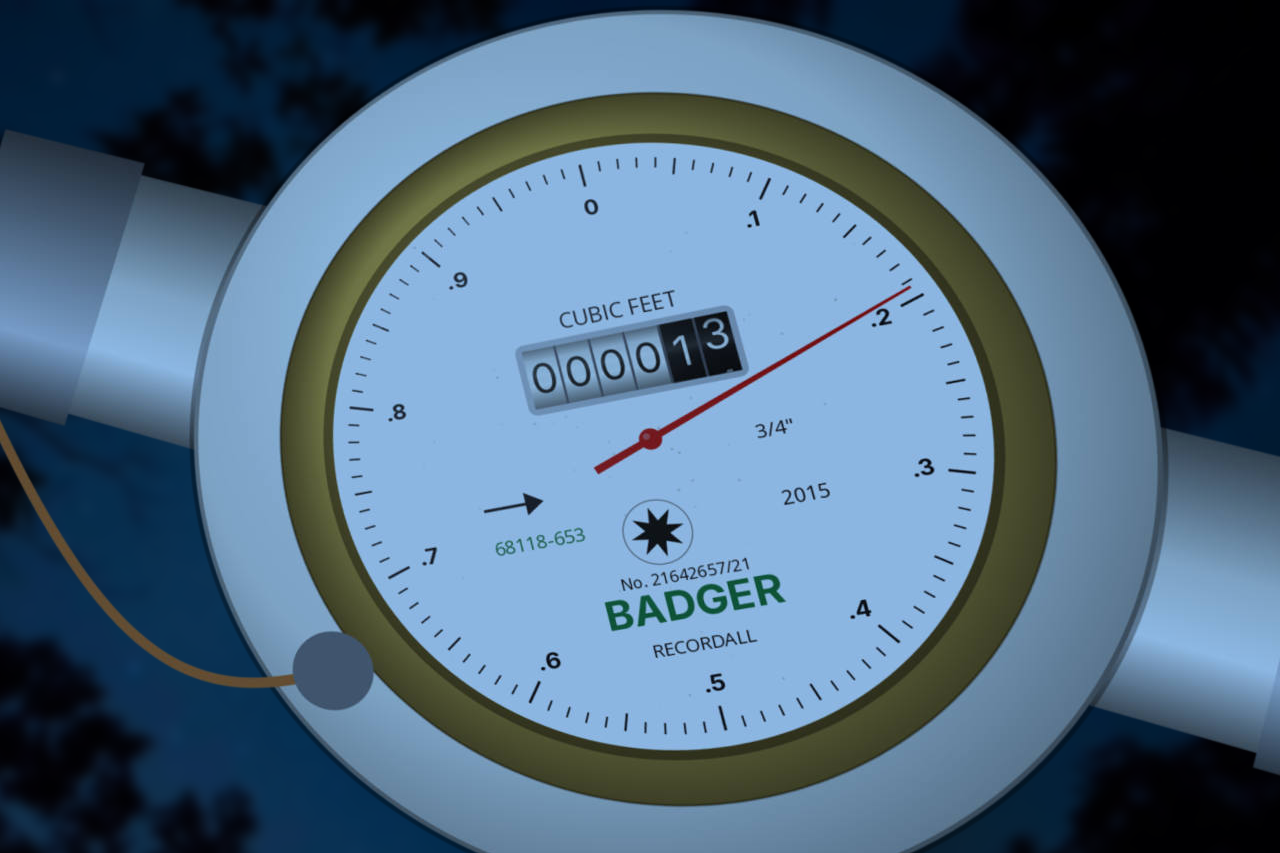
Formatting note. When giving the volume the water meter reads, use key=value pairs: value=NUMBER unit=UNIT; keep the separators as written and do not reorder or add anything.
value=13.19 unit=ft³
